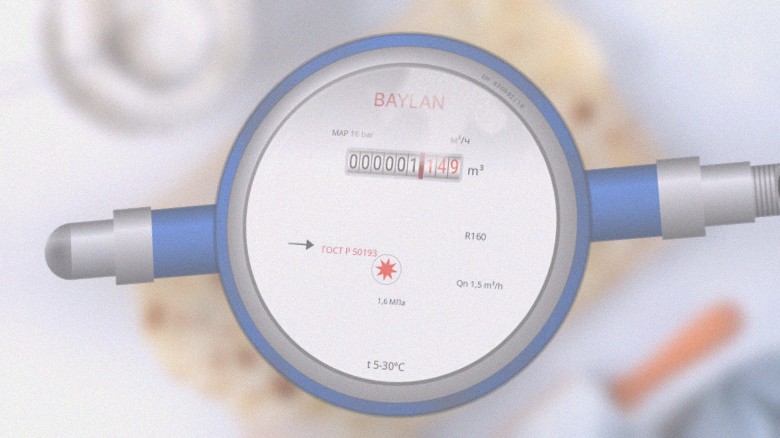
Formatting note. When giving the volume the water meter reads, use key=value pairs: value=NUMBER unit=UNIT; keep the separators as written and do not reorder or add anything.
value=1.149 unit=m³
